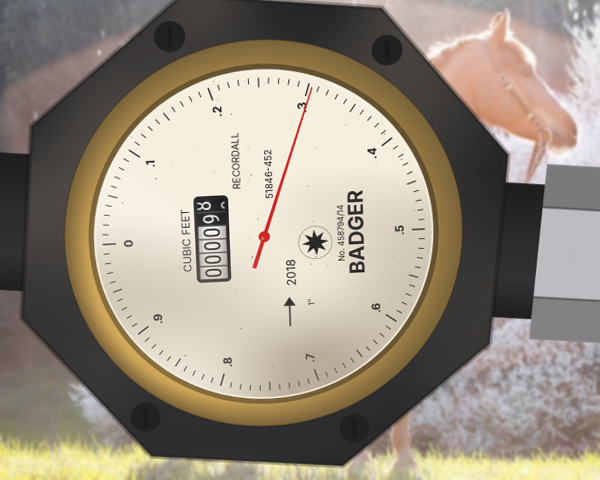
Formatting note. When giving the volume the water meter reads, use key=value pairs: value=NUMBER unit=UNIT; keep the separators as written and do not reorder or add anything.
value=98.30 unit=ft³
